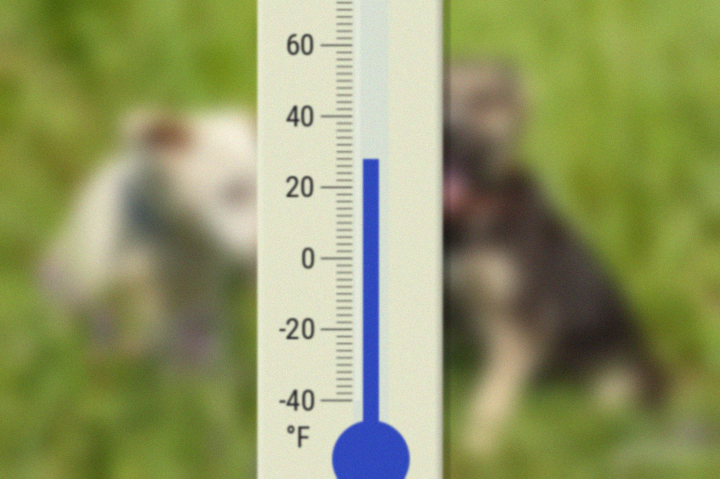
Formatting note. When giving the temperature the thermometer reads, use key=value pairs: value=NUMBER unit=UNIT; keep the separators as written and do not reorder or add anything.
value=28 unit=°F
